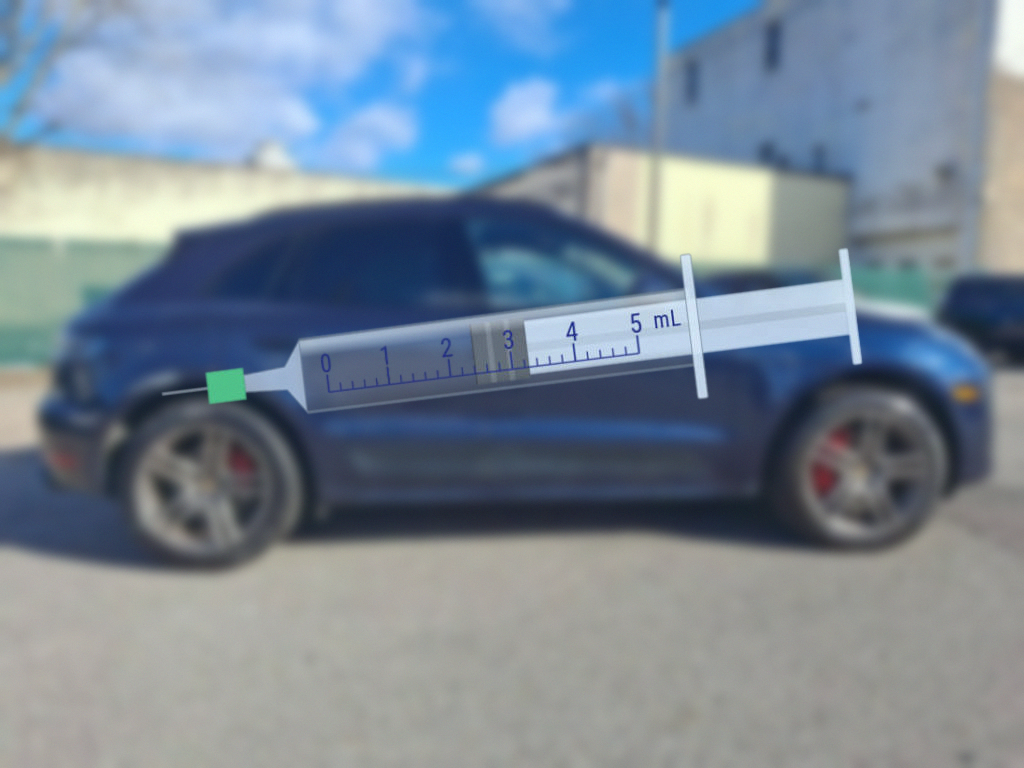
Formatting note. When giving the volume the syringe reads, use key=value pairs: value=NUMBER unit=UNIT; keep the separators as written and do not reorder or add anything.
value=2.4 unit=mL
